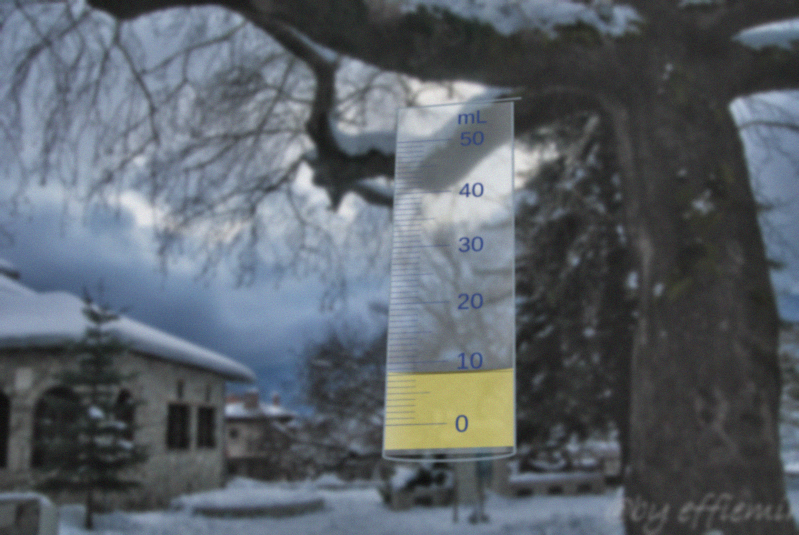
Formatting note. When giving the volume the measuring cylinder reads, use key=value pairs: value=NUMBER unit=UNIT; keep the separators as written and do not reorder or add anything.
value=8 unit=mL
